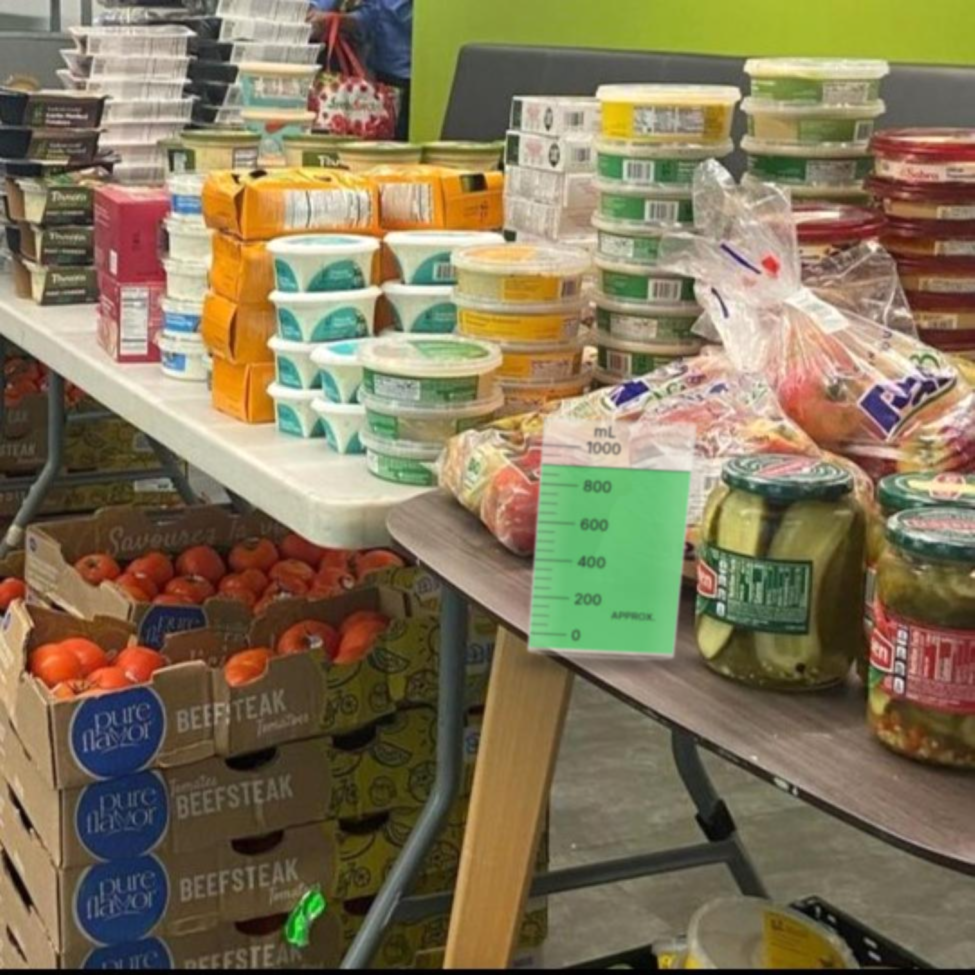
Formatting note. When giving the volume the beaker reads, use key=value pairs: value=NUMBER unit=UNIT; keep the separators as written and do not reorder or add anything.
value=900 unit=mL
